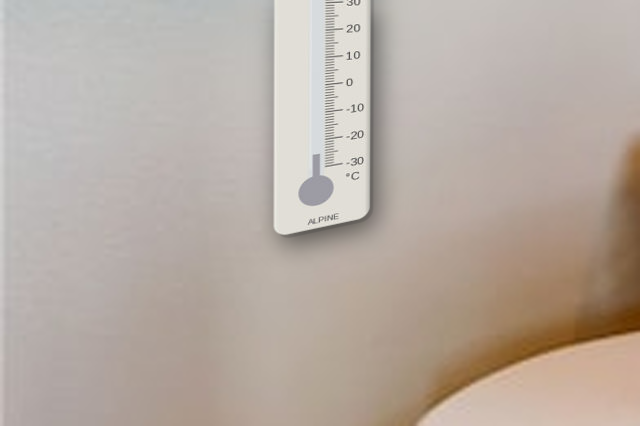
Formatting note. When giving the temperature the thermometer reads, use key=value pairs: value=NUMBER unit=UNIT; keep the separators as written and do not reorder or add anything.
value=-25 unit=°C
